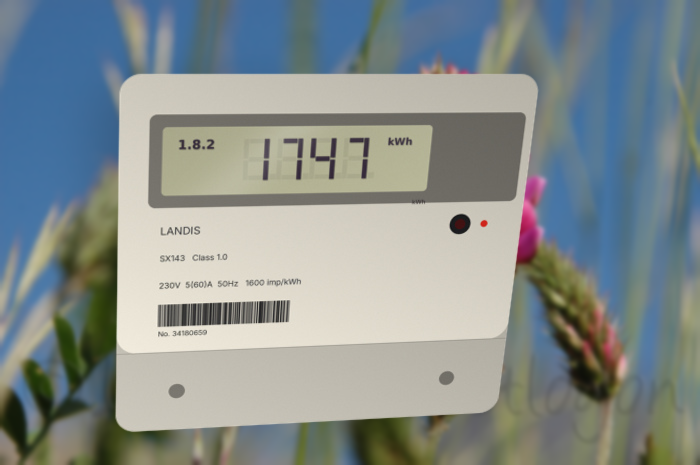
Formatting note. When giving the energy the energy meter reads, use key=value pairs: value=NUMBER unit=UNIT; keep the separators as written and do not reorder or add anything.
value=1747 unit=kWh
